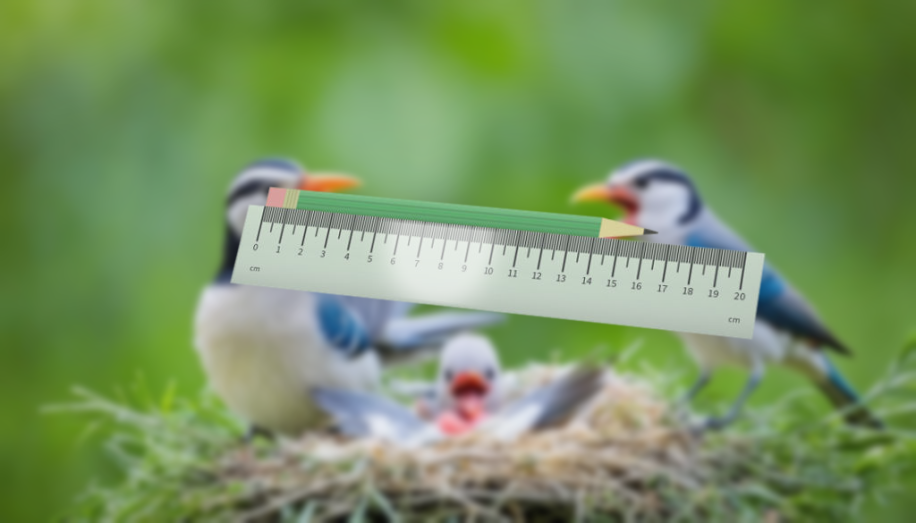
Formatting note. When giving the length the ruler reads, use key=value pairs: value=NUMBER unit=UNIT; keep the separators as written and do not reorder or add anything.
value=16.5 unit=cm
